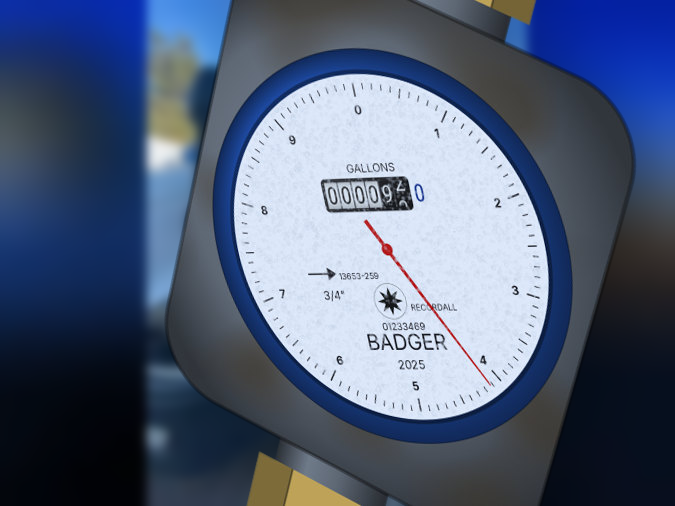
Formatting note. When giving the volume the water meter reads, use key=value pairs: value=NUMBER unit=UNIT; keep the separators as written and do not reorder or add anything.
value=924.1 unit=gal
